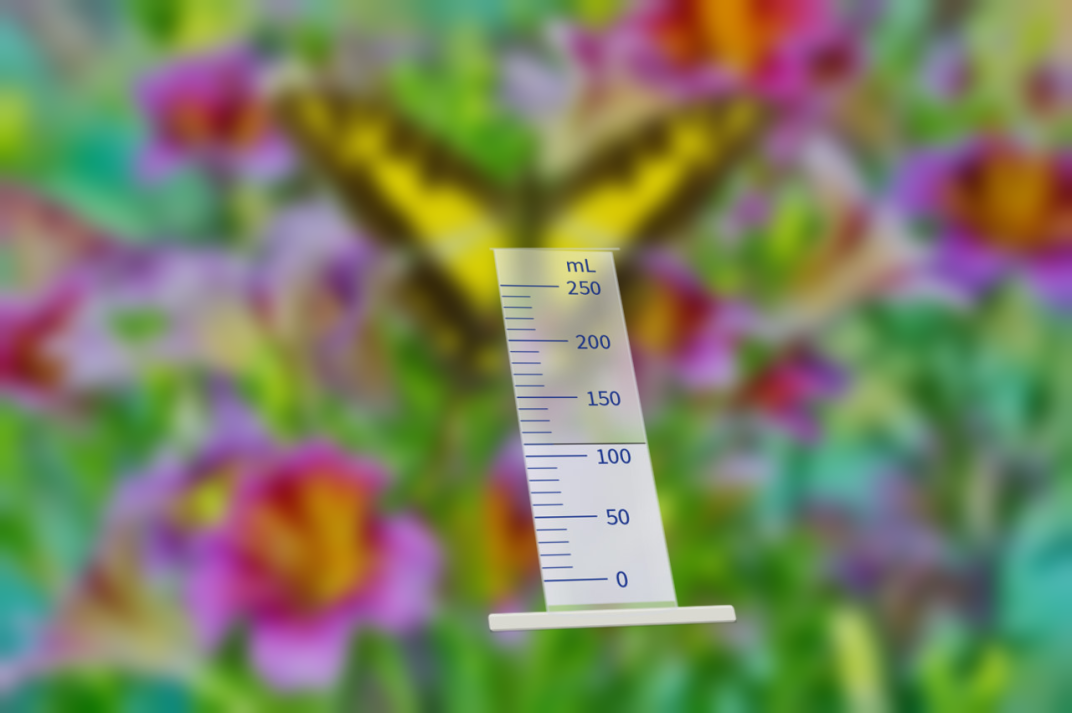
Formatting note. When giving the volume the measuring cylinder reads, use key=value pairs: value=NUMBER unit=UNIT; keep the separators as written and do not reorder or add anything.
value=110 unit=mL
